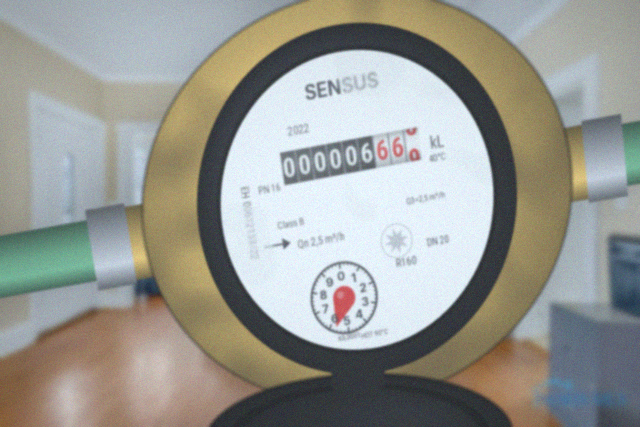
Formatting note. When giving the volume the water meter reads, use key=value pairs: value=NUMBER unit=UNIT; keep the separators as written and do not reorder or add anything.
value=6.6685 unit=kL
